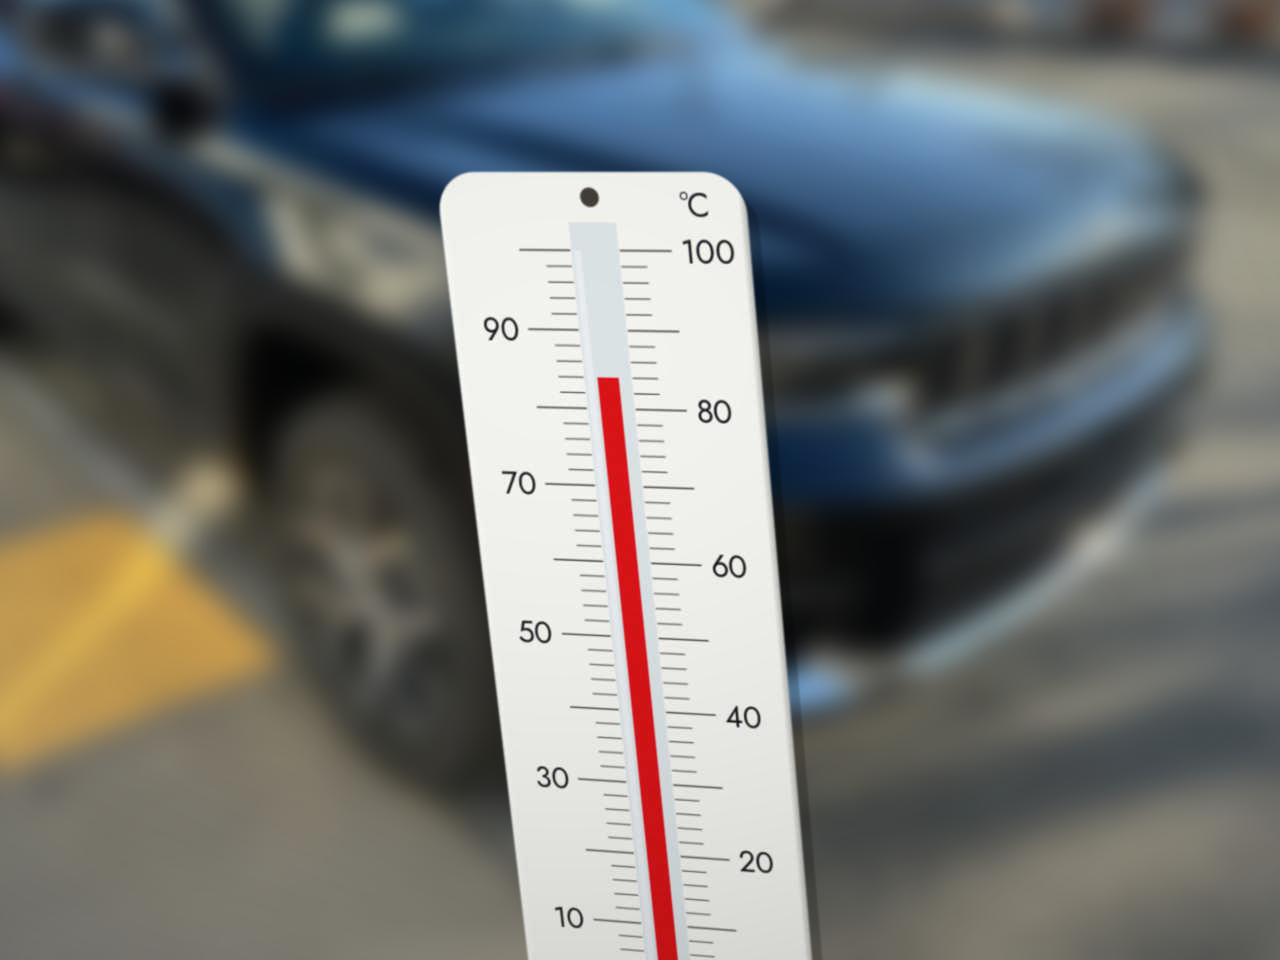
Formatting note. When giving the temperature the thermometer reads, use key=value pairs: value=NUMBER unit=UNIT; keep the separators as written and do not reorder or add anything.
value=84 unit=°C
